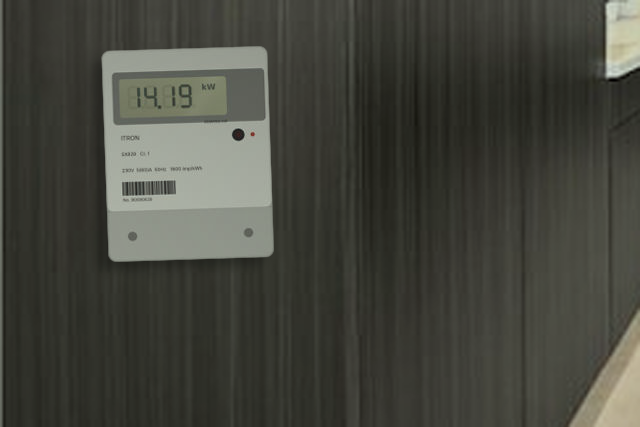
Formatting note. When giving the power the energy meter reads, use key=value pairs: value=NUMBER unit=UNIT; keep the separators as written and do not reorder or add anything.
value=14.19 unit=kW
